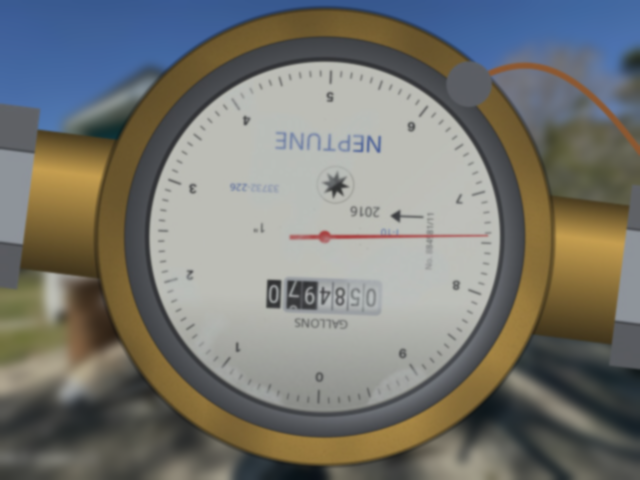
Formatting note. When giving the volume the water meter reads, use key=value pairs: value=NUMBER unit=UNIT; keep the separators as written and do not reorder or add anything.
value=584967.4 unit=gal
